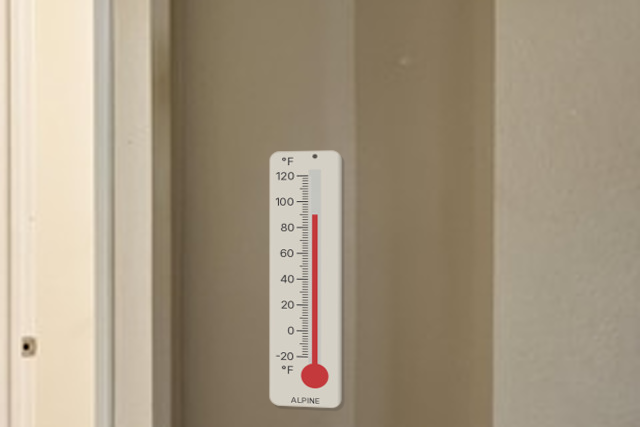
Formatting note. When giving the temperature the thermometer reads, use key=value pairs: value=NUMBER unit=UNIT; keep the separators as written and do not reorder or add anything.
value=90 unit=°F
